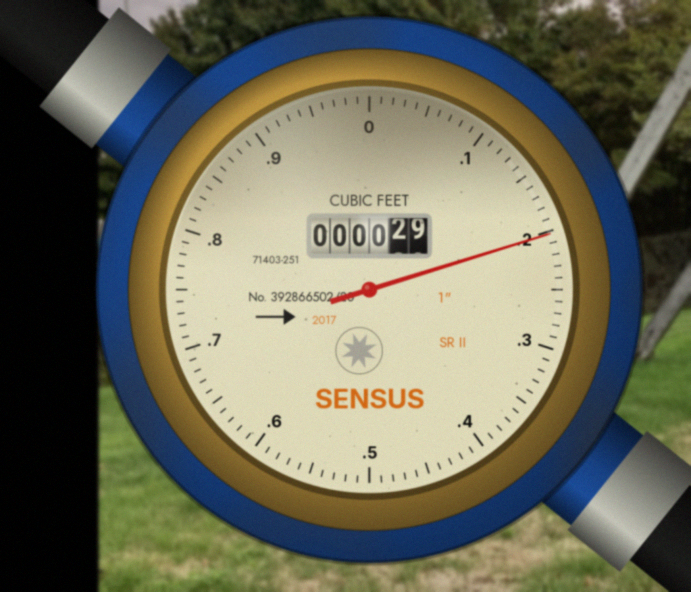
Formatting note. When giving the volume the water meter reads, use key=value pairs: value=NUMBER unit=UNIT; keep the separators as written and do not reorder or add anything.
value=29.20 unit=ft³
